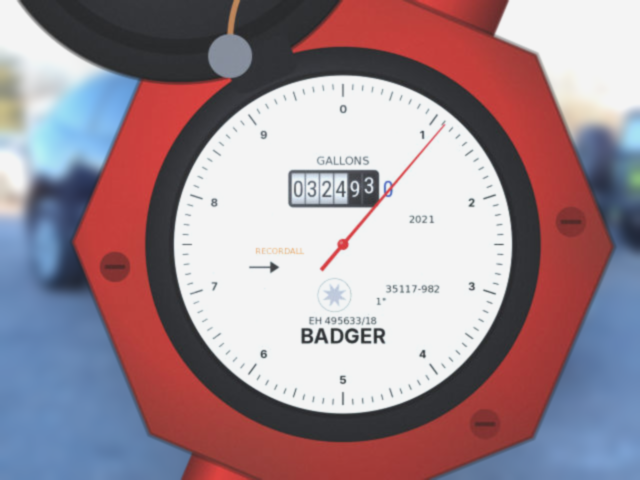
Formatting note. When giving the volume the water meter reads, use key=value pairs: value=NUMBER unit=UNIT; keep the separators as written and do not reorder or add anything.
value=324931.1 unit=gal
